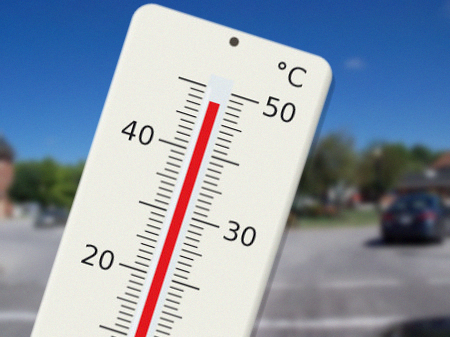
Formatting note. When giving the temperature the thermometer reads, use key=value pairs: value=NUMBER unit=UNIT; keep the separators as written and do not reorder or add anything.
value=48 unit=°C
